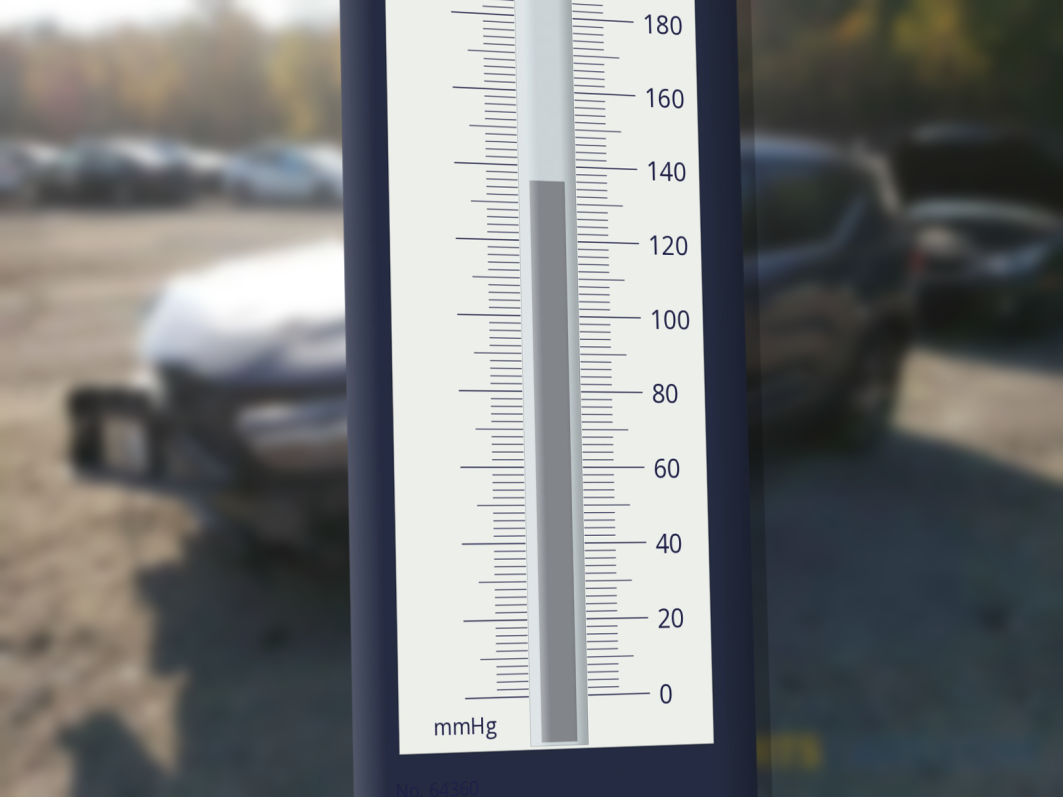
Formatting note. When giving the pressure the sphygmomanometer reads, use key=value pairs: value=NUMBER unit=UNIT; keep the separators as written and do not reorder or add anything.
value=136 unit=mmHg
